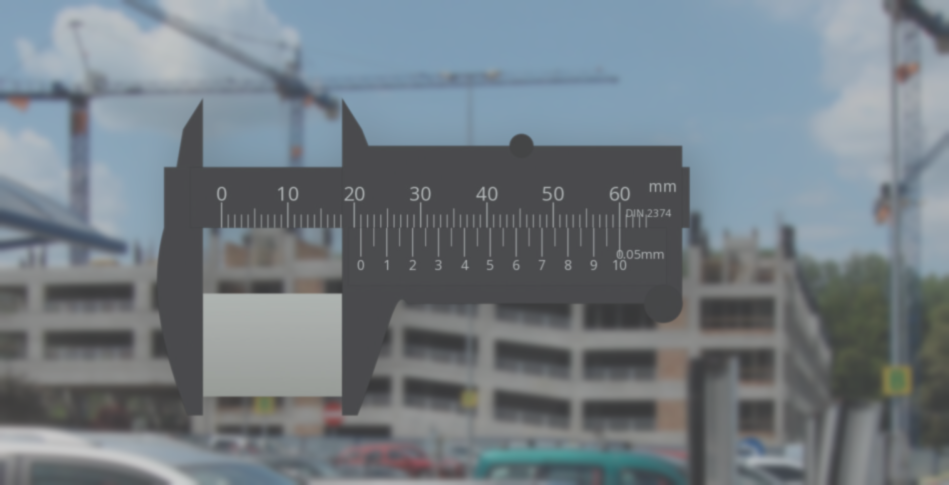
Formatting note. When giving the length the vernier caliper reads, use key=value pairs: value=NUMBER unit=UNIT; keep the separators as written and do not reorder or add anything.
value=21.0 unit=mm
